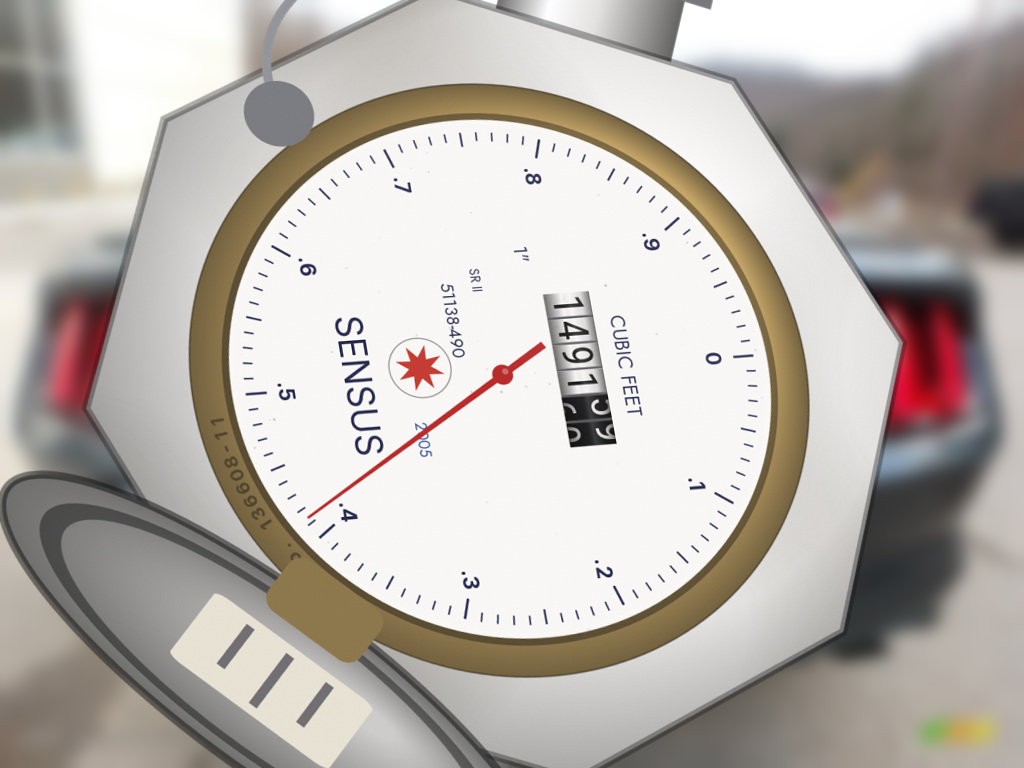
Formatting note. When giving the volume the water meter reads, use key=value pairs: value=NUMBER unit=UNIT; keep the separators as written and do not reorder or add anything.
value=149159.41 unit=ft³
